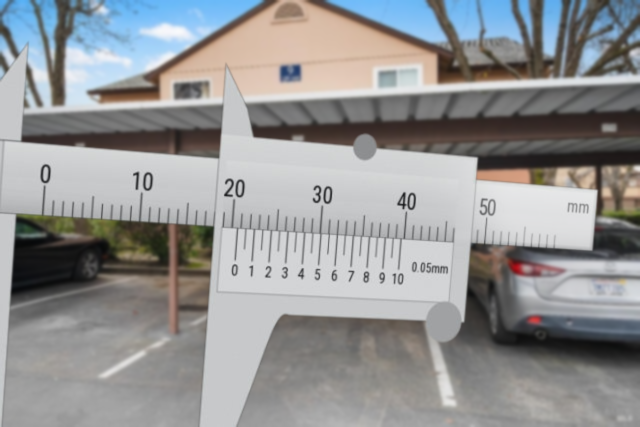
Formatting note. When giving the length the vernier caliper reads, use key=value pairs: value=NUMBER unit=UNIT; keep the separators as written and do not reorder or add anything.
value=20.6 unit=mm
